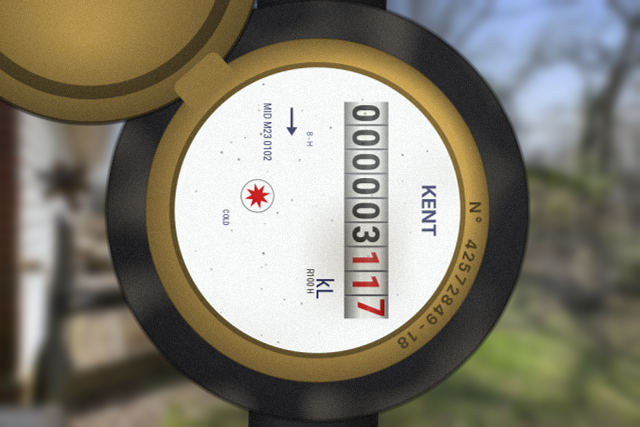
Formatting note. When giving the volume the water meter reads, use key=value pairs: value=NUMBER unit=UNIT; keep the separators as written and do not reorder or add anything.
value=3.117 unit=kL
